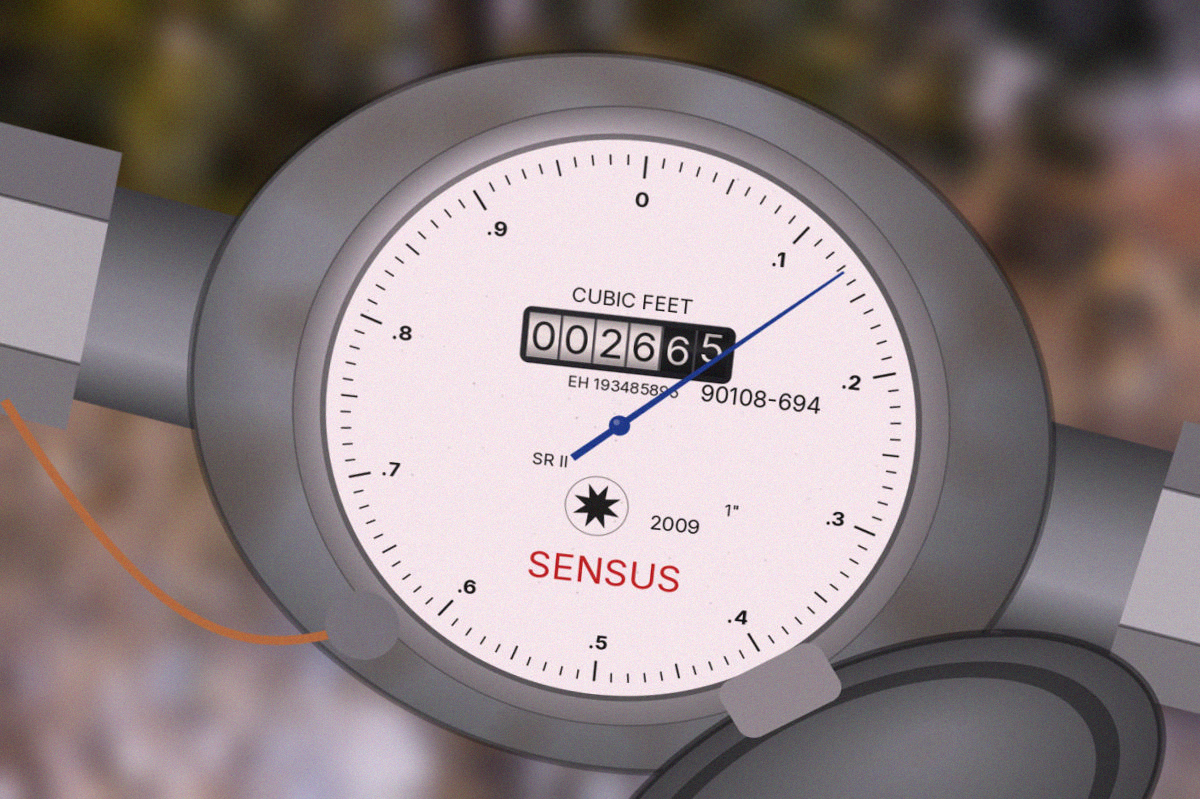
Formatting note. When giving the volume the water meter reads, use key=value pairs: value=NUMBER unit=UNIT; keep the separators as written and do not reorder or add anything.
value=2665.13 unit=ft³
